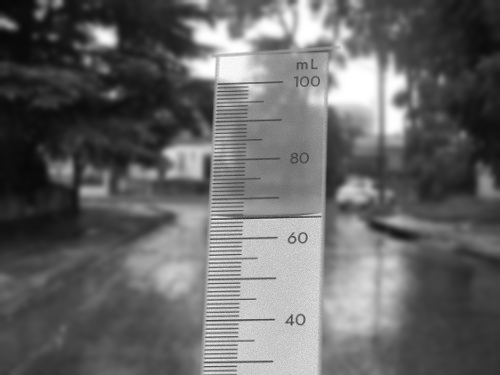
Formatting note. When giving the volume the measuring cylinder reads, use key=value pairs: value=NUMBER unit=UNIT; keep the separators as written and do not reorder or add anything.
value=65 unit=mL
